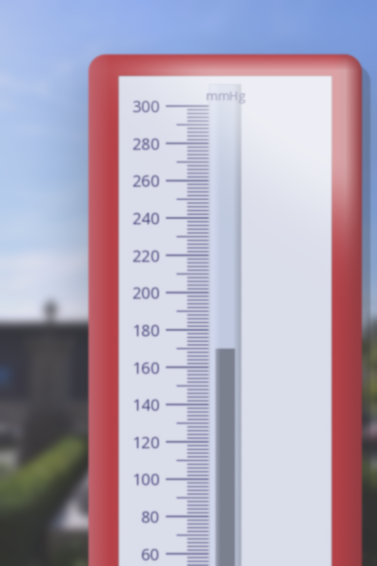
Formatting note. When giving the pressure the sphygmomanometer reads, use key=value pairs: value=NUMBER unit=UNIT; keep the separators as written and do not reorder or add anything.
value=170 unit=mmHg
